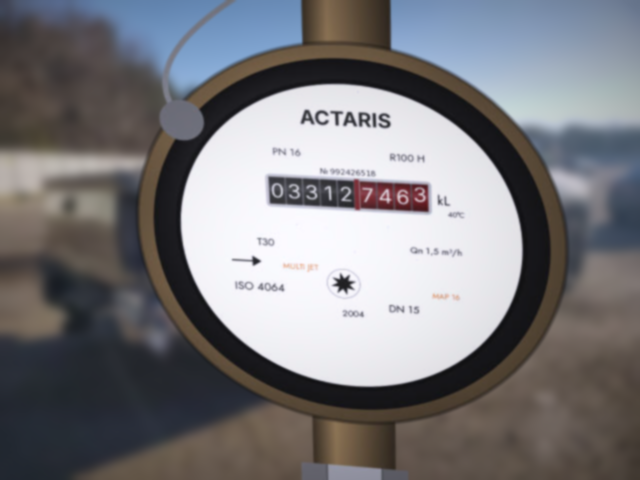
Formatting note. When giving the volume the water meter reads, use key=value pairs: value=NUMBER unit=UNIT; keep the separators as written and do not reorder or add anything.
value=3312.7463 unit=kL
